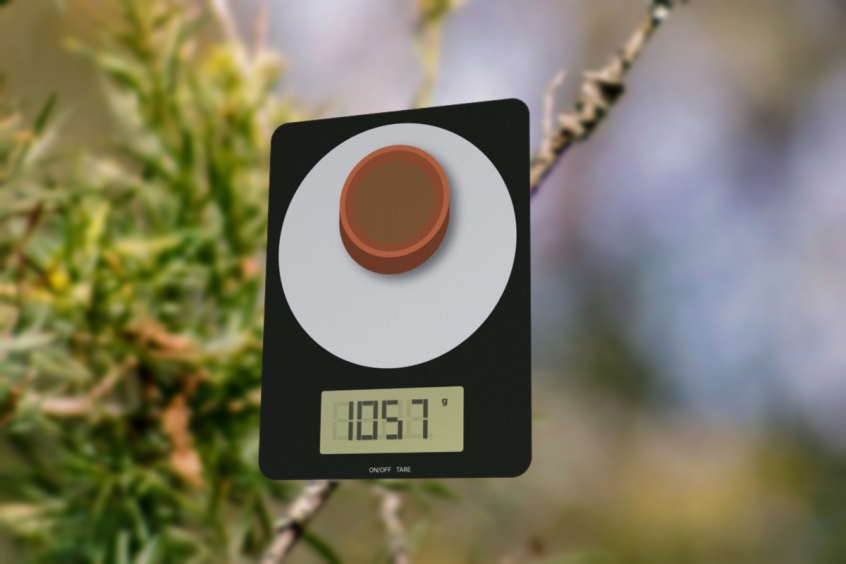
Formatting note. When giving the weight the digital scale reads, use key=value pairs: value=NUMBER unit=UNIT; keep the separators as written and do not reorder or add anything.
value=1057 unit=g
